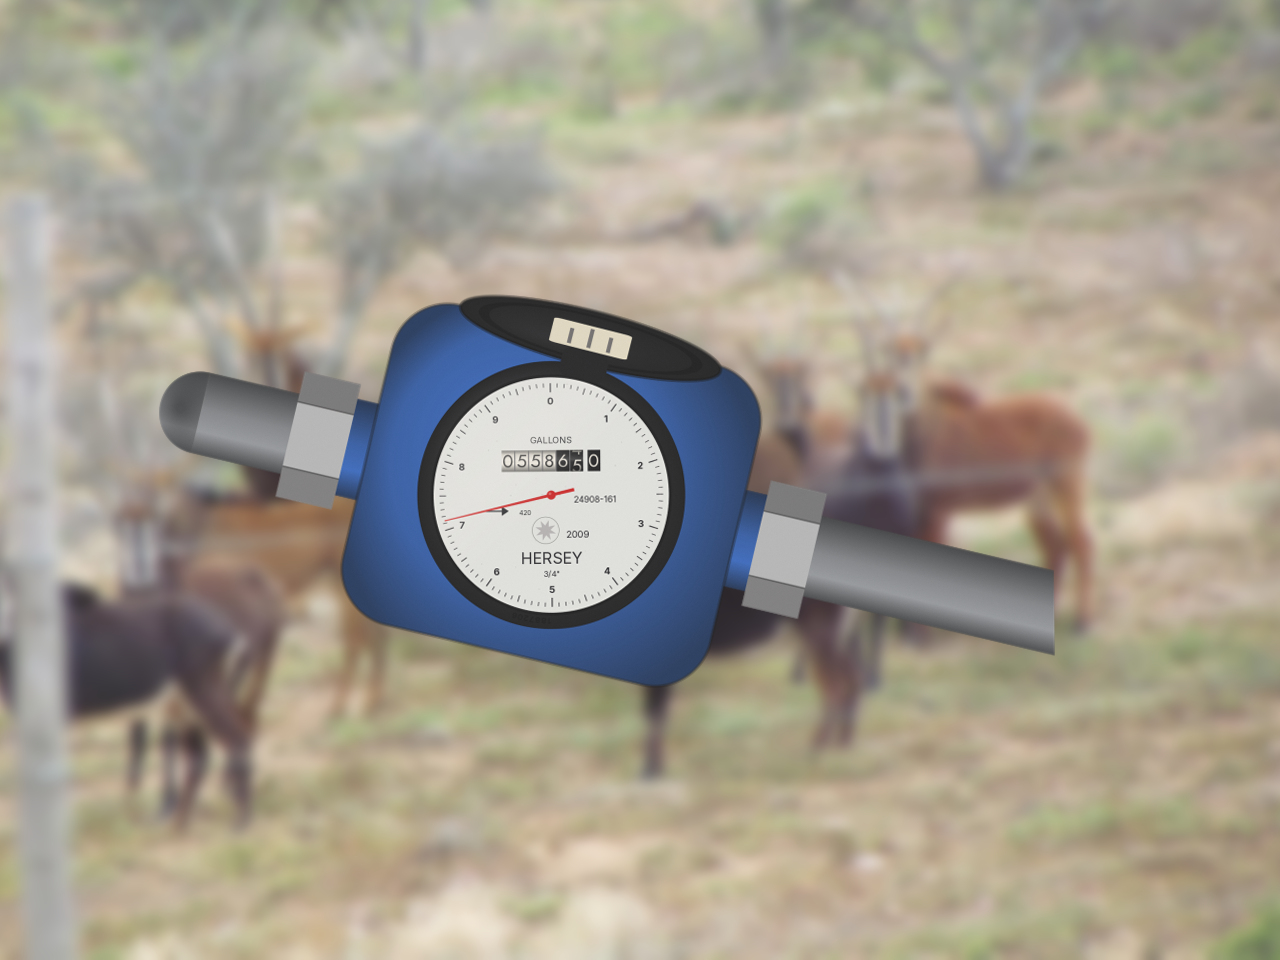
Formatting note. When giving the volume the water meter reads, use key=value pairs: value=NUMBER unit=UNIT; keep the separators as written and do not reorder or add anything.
value=558647.1 unit=gal
